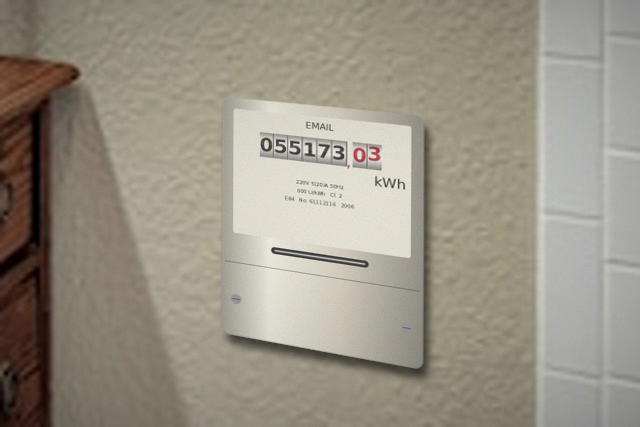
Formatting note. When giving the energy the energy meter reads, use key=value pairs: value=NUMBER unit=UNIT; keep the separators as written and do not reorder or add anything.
value=55173.03 unit=kWh
